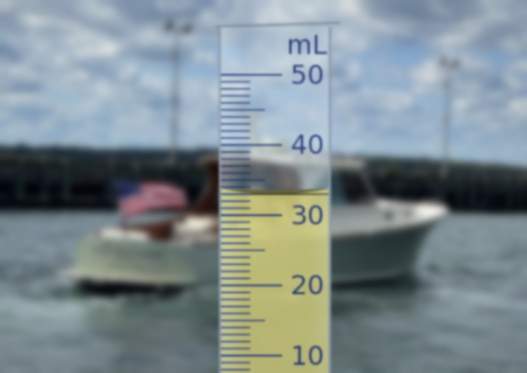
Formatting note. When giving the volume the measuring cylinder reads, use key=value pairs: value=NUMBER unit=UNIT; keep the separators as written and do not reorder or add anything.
value=33 unit=mL
